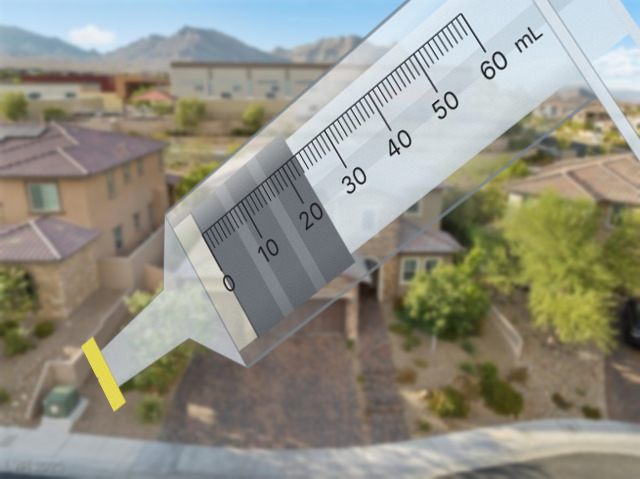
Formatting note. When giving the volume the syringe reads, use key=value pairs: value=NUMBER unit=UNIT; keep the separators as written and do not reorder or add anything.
value=0 unit=mL
